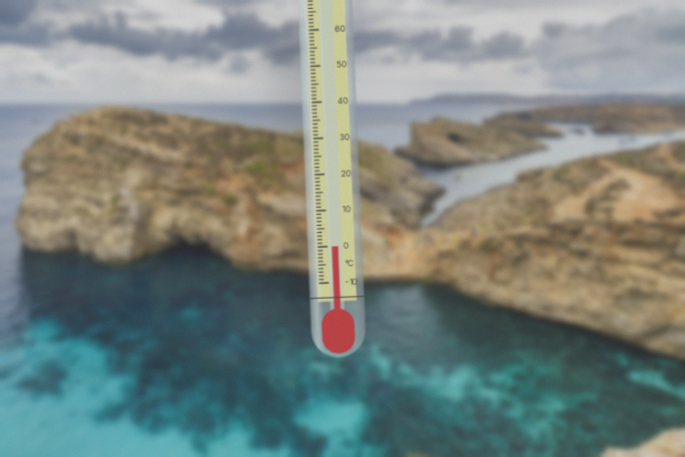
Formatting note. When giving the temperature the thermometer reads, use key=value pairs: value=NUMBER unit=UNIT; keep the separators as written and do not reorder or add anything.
value=0 unit=°C
